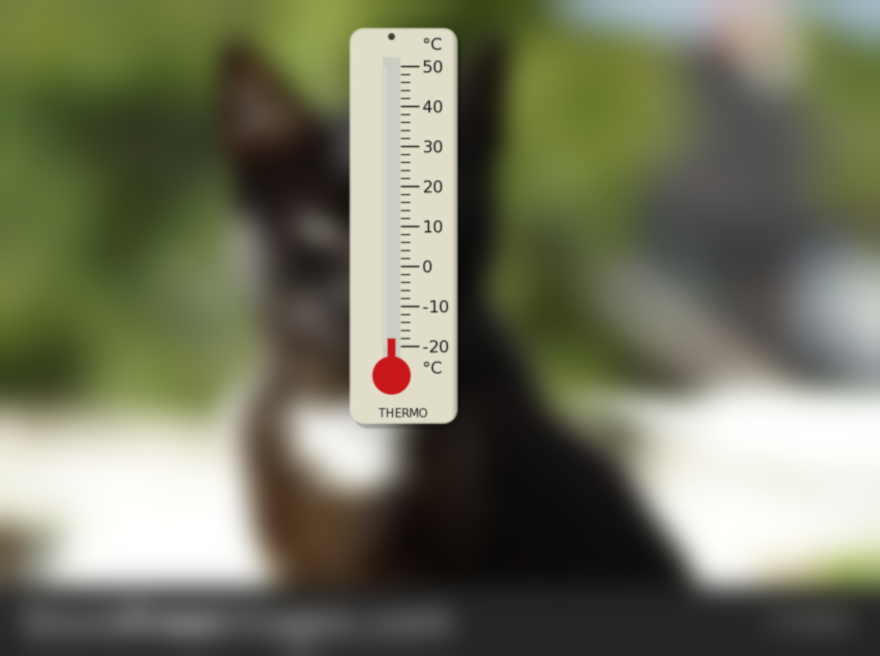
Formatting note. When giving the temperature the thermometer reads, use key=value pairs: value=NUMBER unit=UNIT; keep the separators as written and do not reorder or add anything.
value=-18 unit=°C
